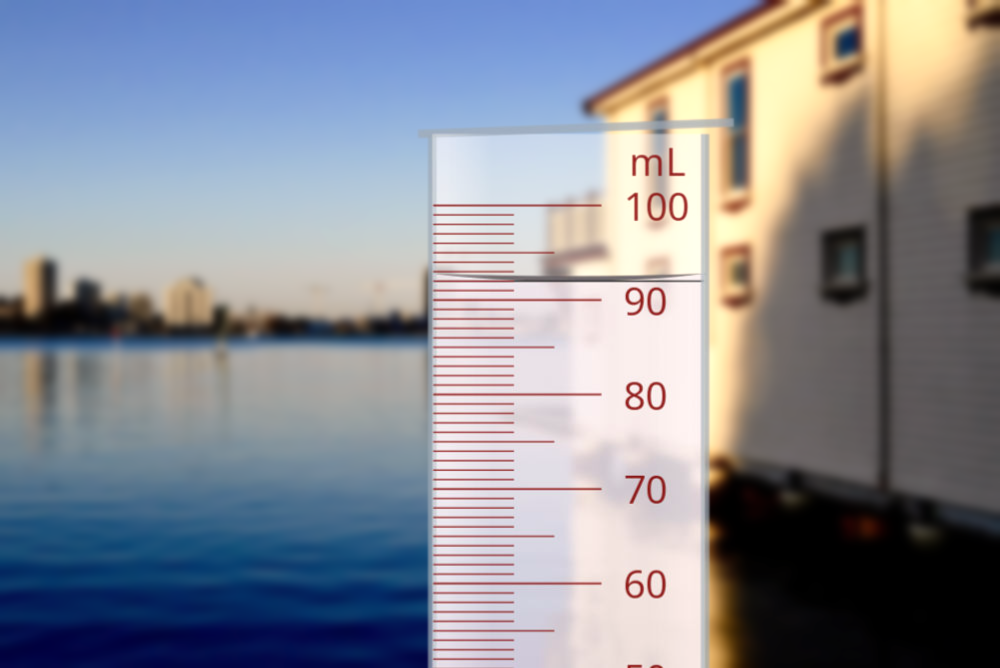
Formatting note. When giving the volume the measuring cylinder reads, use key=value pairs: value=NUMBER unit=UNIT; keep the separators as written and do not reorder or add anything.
value=92 unit=mL
